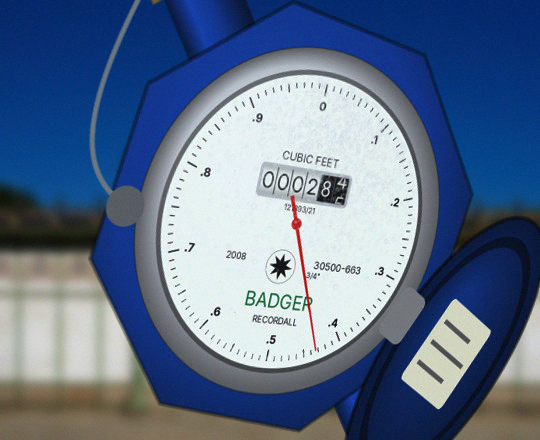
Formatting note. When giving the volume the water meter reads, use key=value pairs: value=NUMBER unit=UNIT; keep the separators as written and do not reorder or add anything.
value=284.43 unit=ft³
